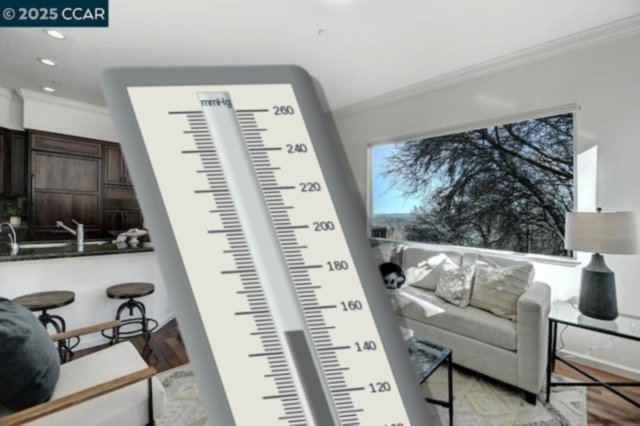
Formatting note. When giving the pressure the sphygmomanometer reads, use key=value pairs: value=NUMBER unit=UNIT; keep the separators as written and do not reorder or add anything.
value=150 unit=mmHg
